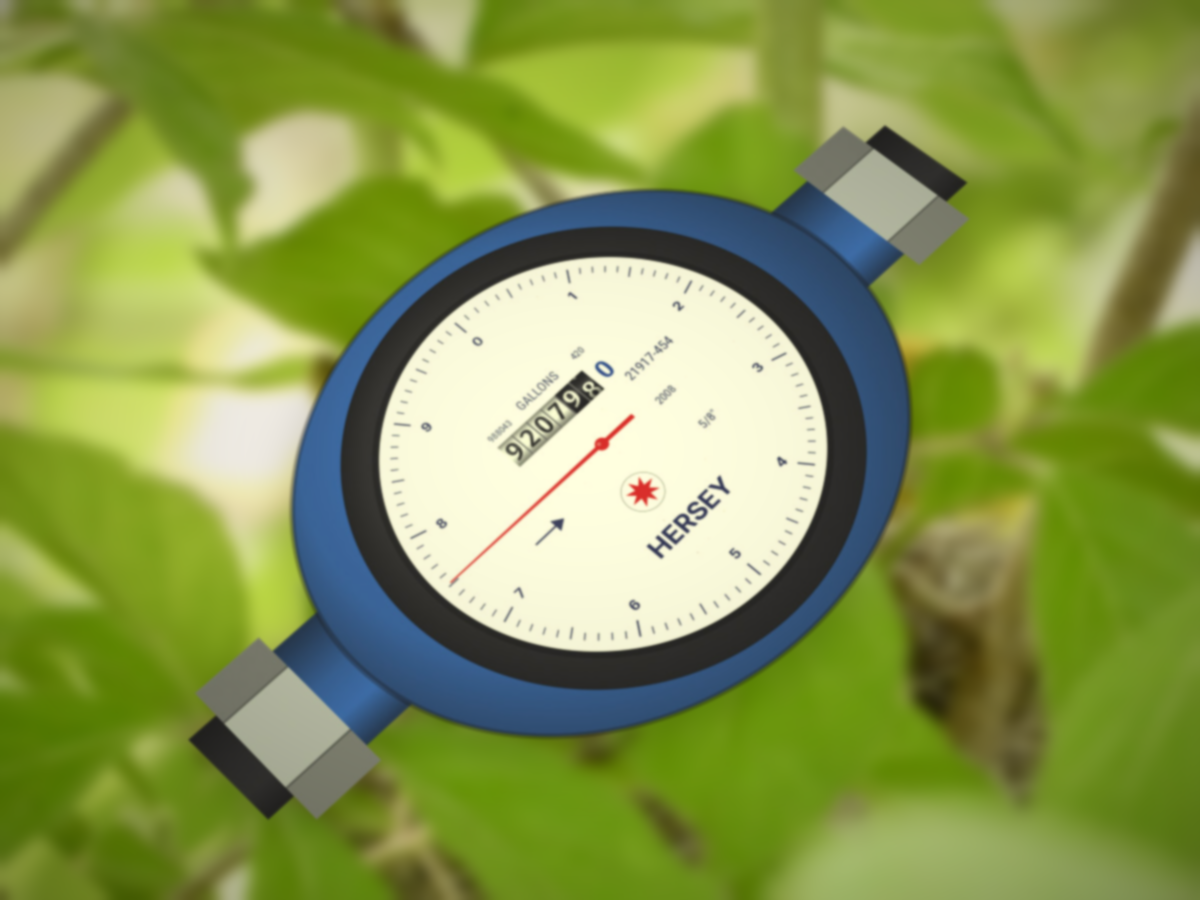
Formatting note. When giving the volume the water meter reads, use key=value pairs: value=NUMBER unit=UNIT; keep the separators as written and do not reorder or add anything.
value=9207977.5 unit=gal
